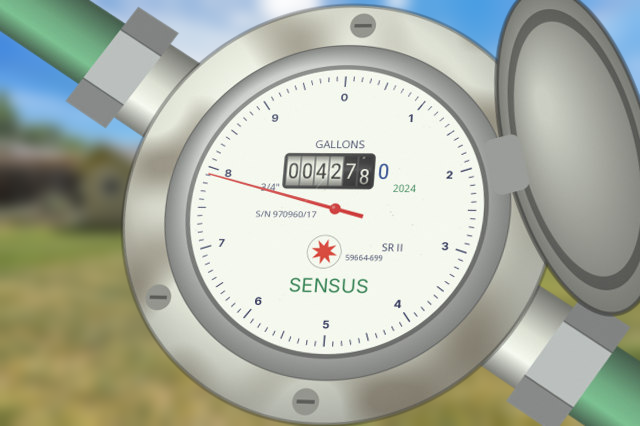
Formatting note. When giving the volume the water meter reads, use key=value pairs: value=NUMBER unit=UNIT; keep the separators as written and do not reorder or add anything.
value=42777.9 unit=gal
